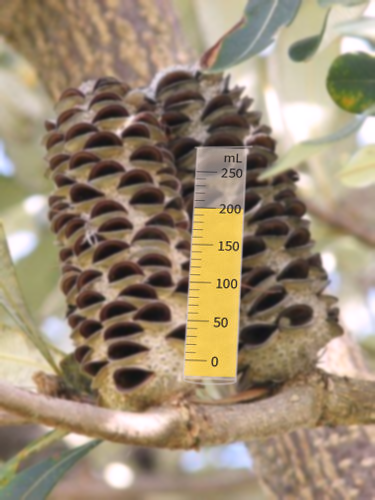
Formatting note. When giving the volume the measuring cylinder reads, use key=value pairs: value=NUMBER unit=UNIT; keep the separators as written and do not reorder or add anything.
value=200 unit=mL
